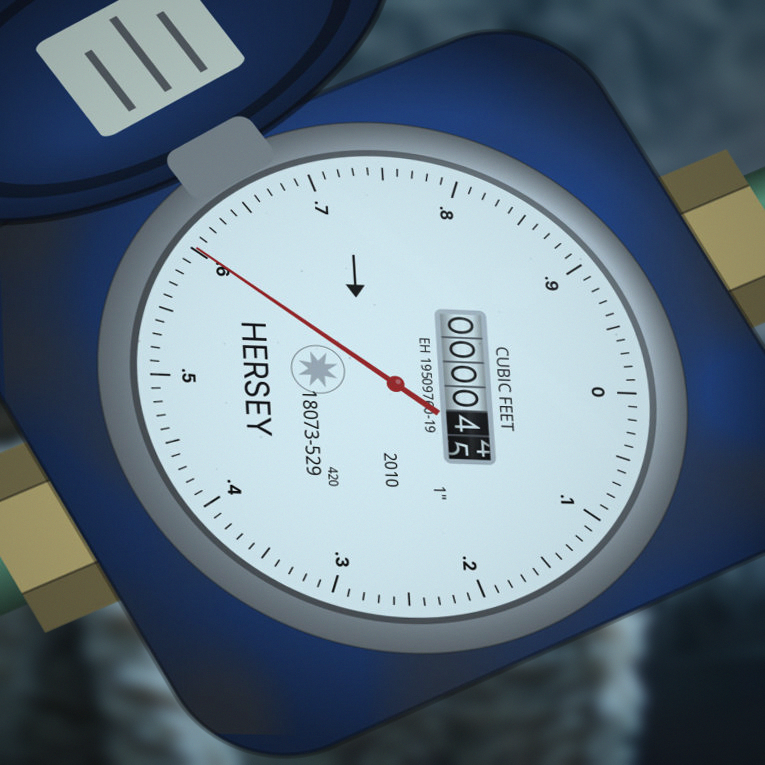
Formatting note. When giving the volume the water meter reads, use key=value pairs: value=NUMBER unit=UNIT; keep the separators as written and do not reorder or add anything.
value=44.60 unit=ft³
